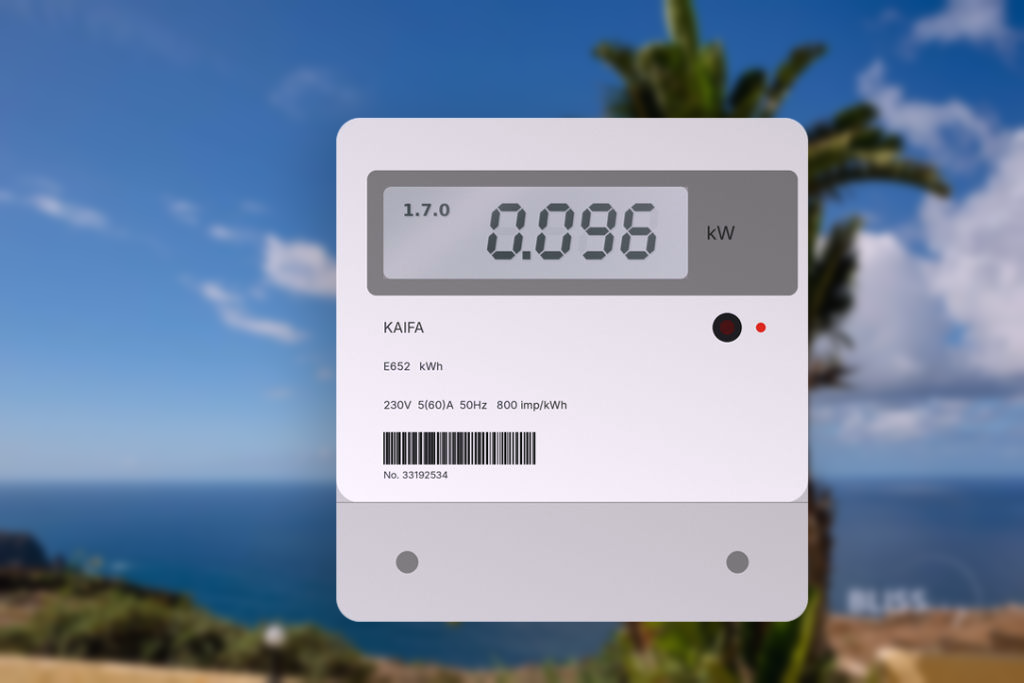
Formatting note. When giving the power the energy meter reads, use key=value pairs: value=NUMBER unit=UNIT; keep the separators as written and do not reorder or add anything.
value=0.096 unit=kW
